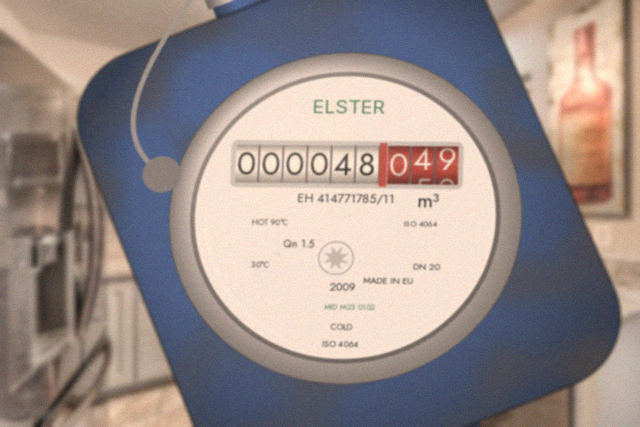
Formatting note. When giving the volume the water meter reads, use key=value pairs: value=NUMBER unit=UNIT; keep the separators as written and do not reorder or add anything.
value=48.049 unit=m³
